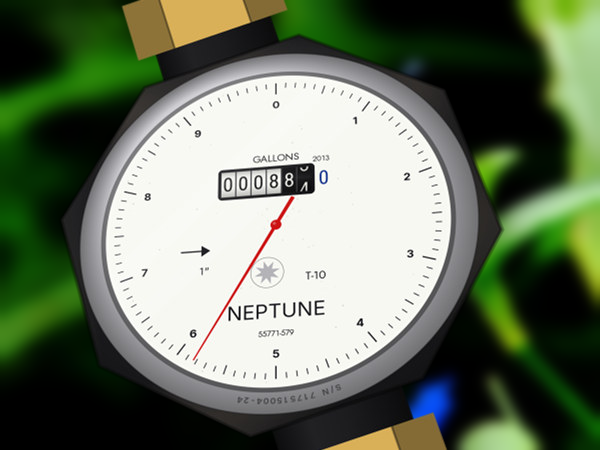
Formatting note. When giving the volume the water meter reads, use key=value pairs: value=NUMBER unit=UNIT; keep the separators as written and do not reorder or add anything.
value=8835.8 unit=gal
